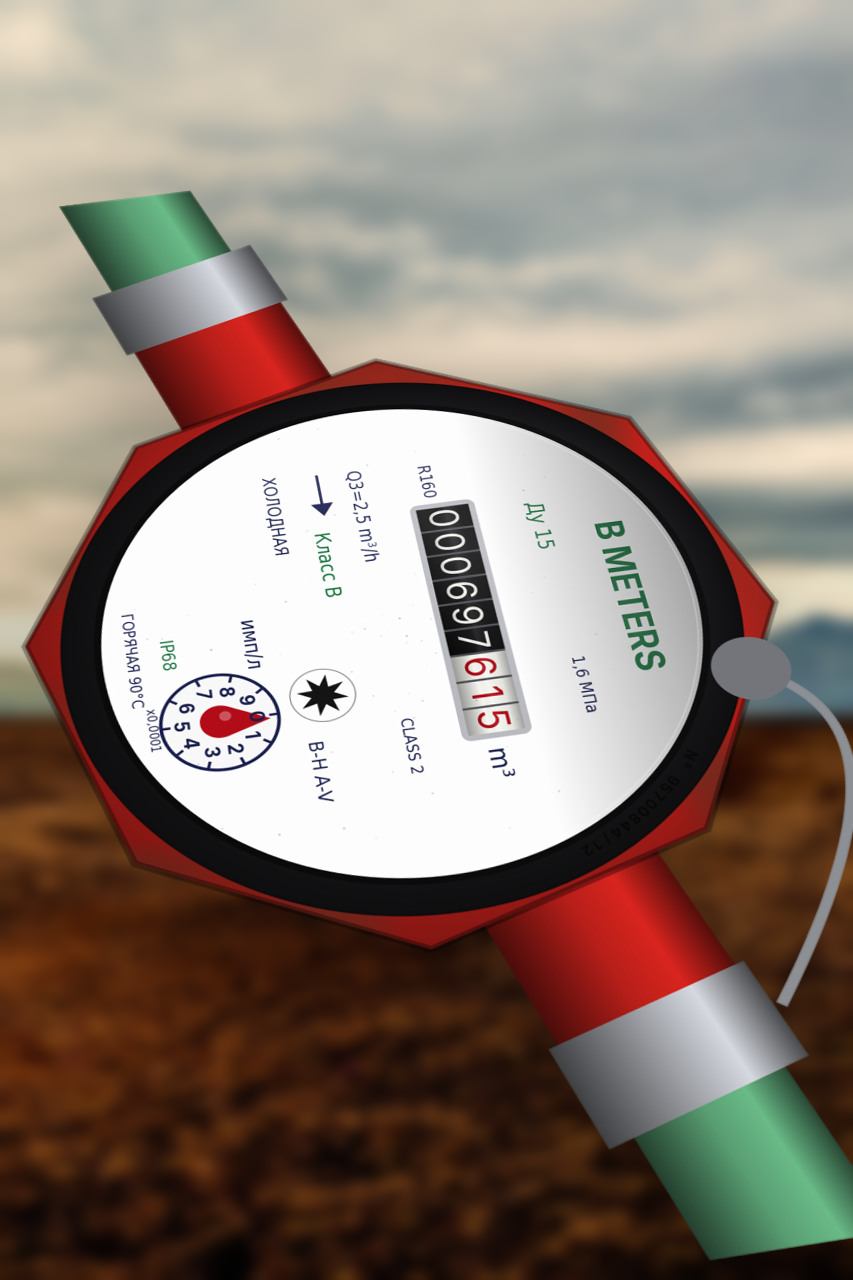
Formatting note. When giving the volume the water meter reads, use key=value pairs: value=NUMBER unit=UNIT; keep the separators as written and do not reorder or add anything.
value=697.6150 unit=m³
